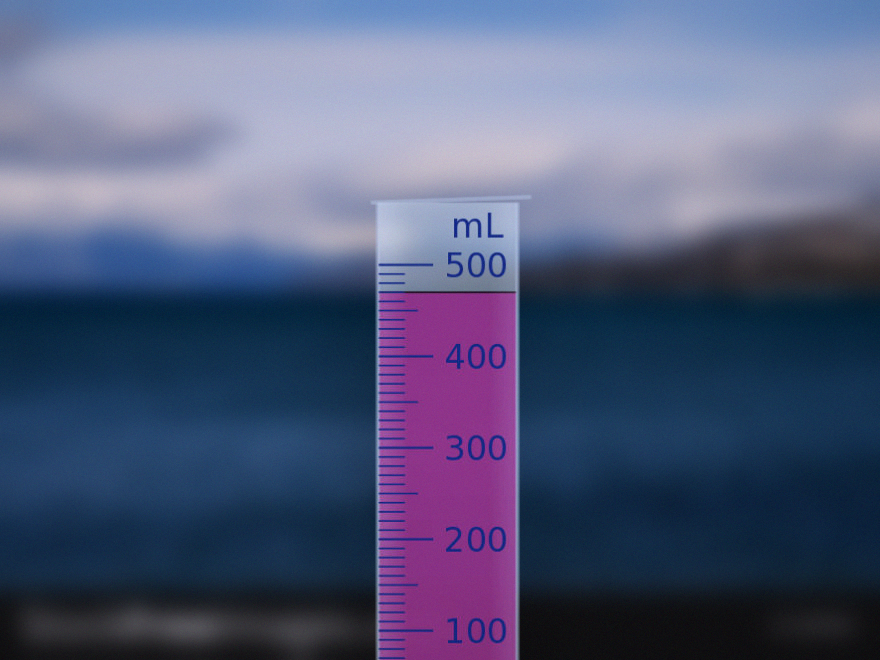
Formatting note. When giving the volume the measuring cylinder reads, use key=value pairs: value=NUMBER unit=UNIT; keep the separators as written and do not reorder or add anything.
value=470 unit=mL
